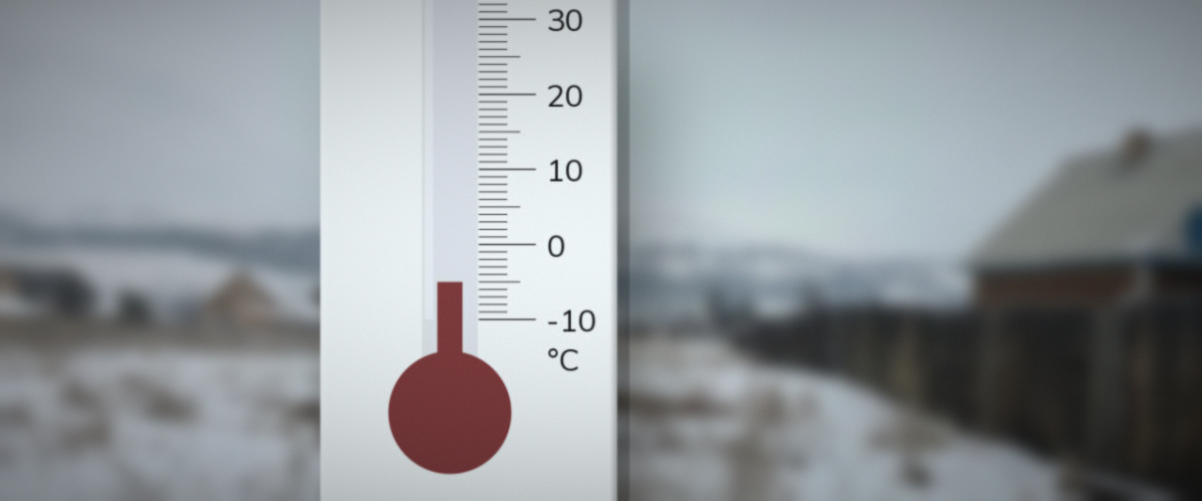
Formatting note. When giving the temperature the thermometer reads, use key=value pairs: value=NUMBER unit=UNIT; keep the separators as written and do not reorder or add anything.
value=-5 unit=°C
